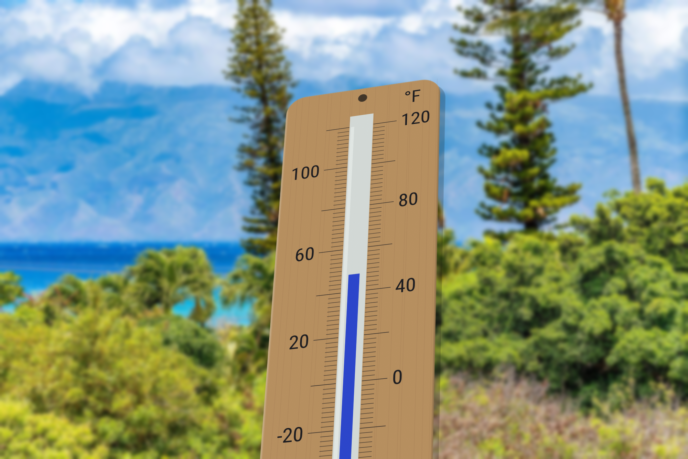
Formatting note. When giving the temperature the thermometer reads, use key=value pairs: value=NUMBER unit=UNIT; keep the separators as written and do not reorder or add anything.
value=48 unit=°F
